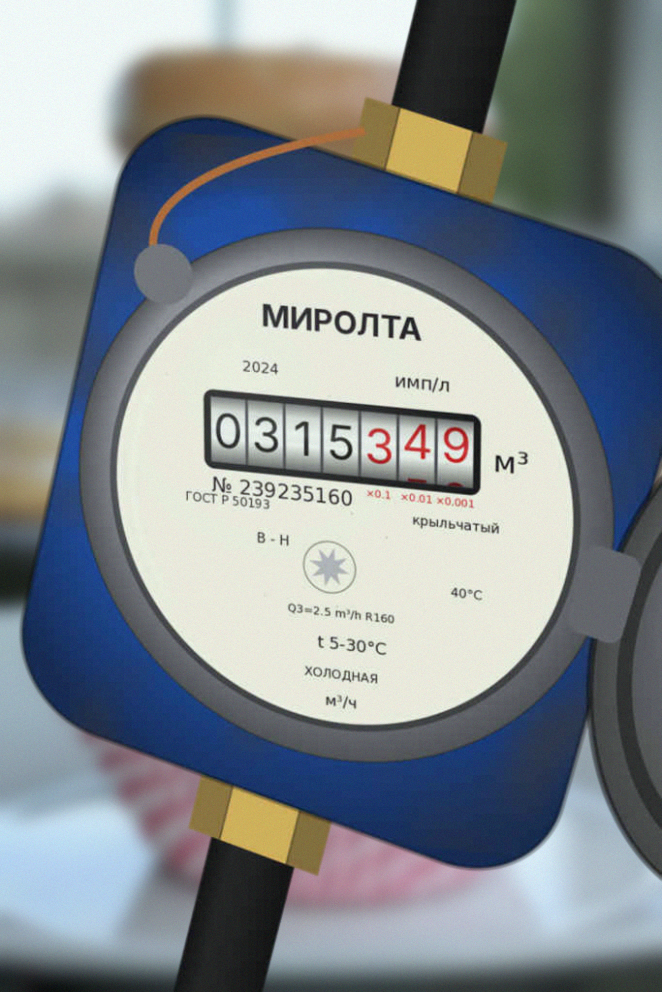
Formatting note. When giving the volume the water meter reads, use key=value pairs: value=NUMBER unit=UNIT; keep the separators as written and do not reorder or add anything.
value=315.349 unit=m³
